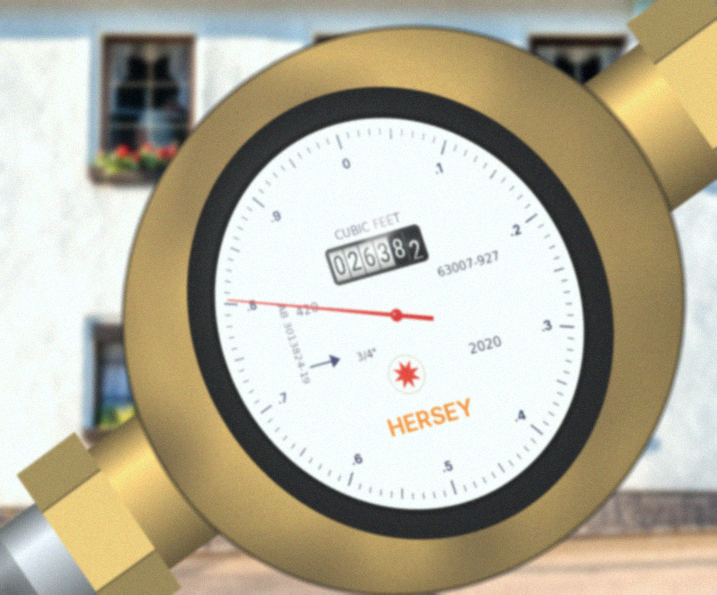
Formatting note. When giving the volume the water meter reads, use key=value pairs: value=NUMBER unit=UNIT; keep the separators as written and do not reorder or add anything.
value=26381.80 unit=ft³
